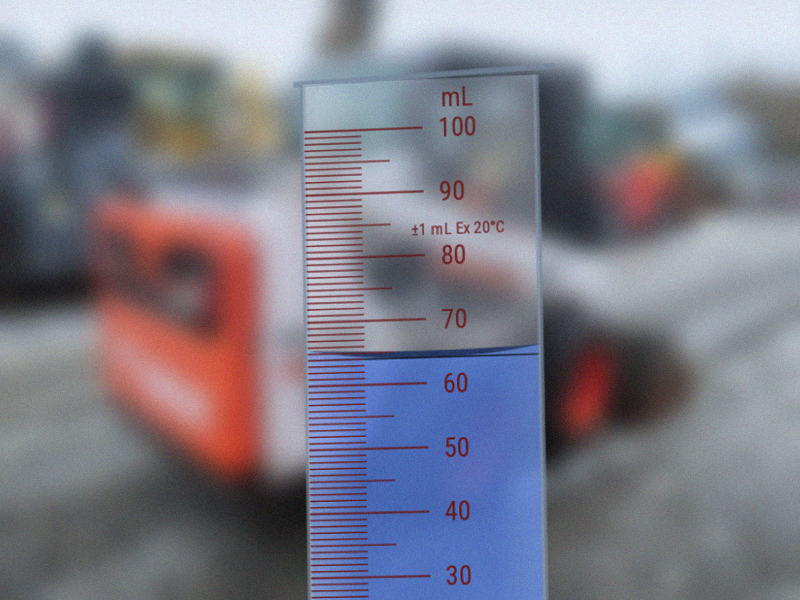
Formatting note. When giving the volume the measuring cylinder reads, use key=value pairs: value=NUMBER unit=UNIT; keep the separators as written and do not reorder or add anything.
value=64 unit=mL
